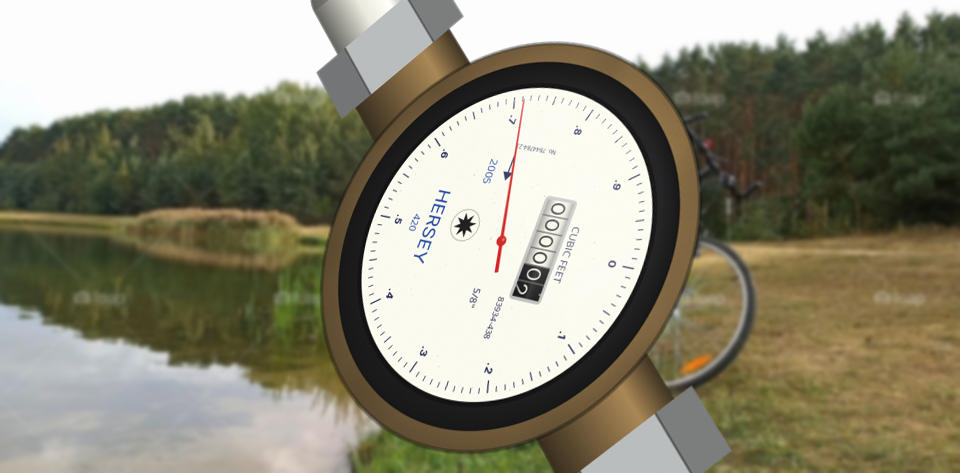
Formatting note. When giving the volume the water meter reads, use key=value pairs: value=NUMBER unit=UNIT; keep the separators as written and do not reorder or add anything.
value=1.71 unit=ft³
